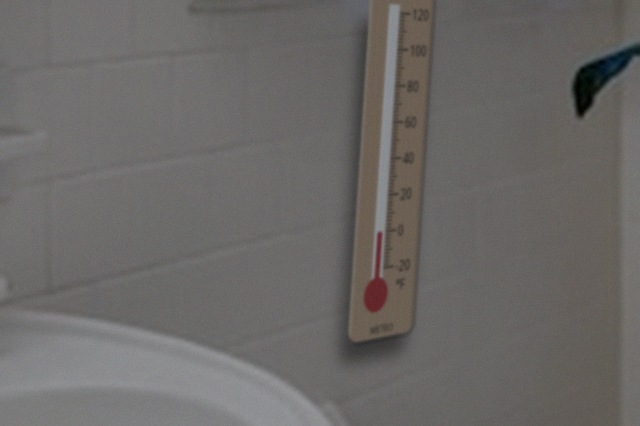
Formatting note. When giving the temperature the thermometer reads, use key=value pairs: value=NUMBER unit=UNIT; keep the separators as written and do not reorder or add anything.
value=0 unit=°F
